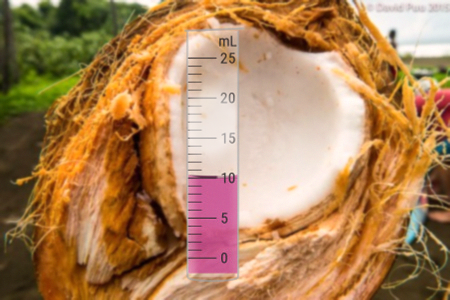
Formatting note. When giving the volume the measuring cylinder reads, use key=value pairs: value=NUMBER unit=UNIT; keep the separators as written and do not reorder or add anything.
value=10 unit=mL
